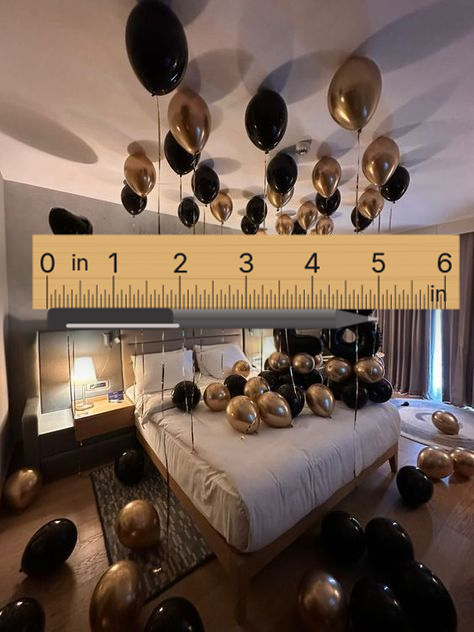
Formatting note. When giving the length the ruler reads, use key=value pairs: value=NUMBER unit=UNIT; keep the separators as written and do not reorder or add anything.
value=5 unit=in
